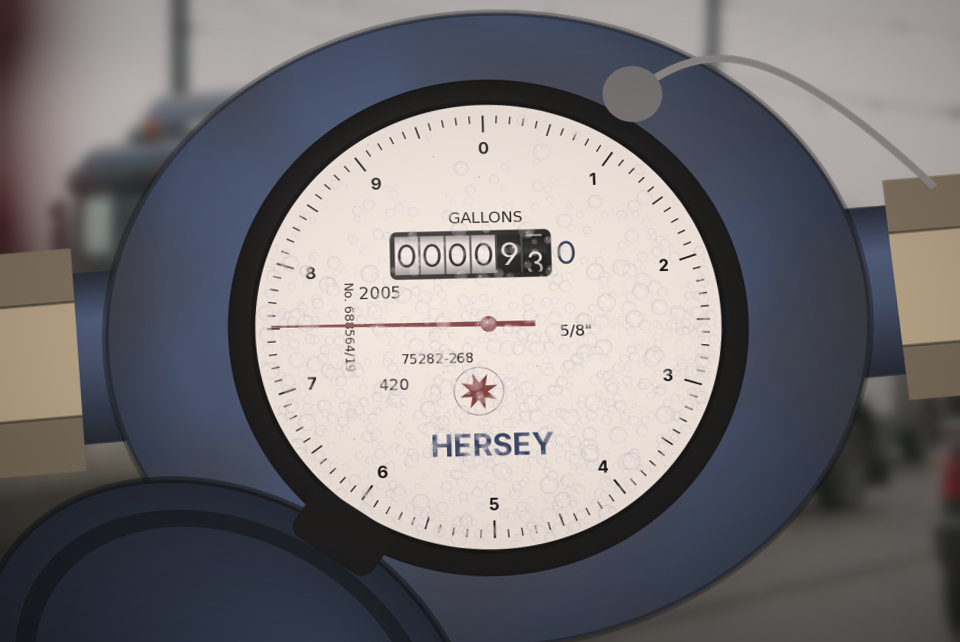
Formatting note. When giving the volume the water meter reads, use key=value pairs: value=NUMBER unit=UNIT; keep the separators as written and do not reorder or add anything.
value=927.5 unit=gal
